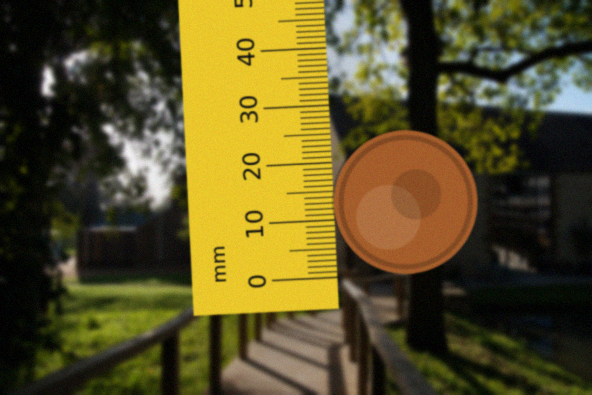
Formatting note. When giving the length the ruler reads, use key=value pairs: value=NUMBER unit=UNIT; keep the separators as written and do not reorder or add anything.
value=25 unit=mm
